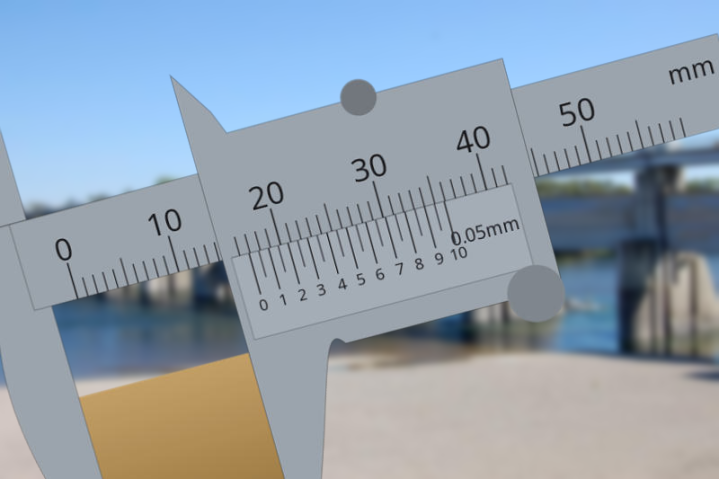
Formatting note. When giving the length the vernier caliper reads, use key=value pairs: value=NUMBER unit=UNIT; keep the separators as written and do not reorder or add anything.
value=16.9 unit=mm
